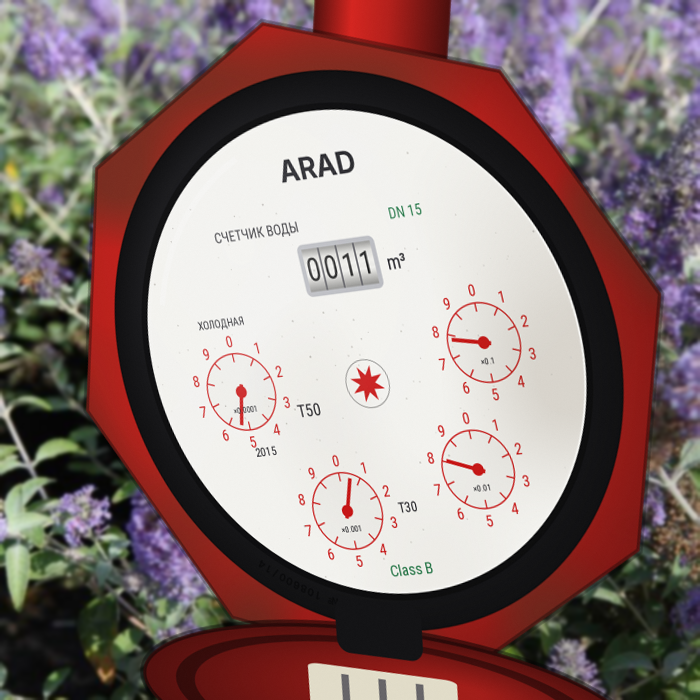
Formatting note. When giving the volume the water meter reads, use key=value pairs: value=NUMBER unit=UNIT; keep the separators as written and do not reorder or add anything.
value=11.7805 unit=m³
